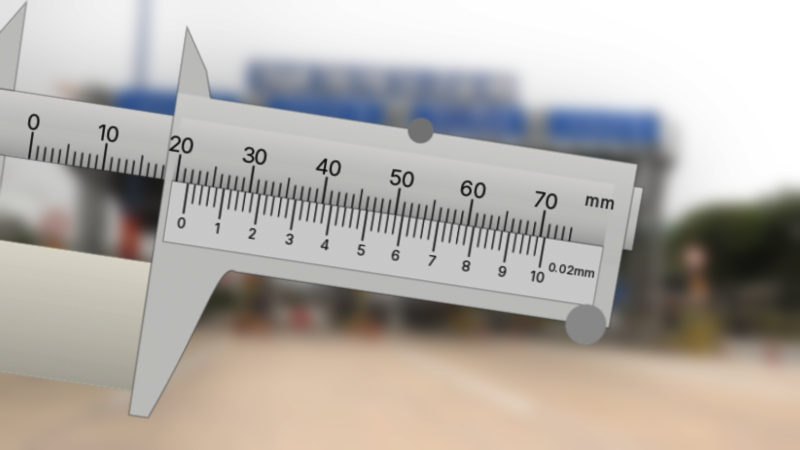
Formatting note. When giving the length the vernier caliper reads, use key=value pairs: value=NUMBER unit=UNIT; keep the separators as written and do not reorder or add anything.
value=21.6 unit=mm
